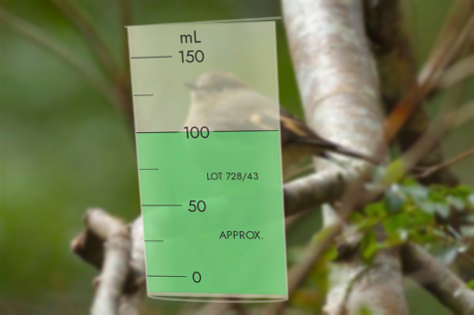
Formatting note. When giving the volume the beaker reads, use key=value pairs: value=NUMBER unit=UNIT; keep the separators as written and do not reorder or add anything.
value=100 unit=mL
